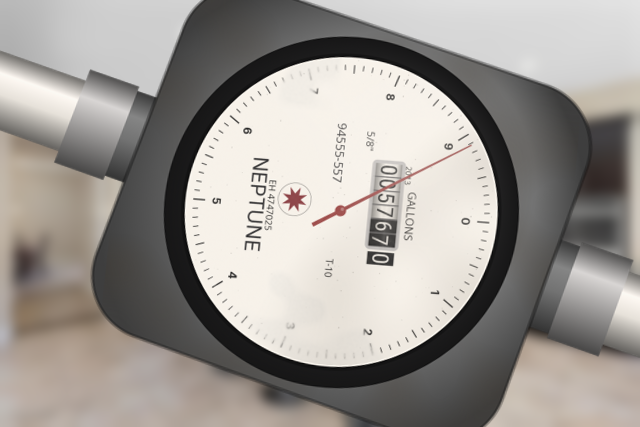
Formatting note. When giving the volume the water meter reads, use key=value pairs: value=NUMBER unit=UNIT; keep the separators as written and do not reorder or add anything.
value=57669.1 unit=gal
